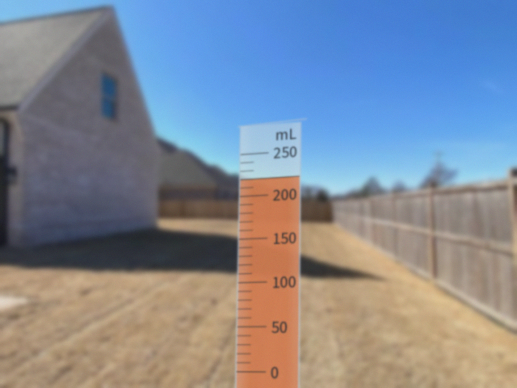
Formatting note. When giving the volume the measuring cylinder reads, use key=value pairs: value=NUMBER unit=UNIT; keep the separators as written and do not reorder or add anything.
value=220 unit=mL
